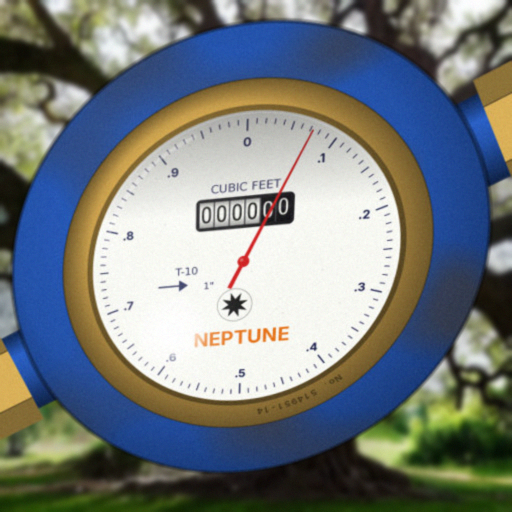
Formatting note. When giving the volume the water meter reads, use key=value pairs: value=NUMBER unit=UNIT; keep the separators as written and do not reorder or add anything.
value=0.07 unit=ft³
